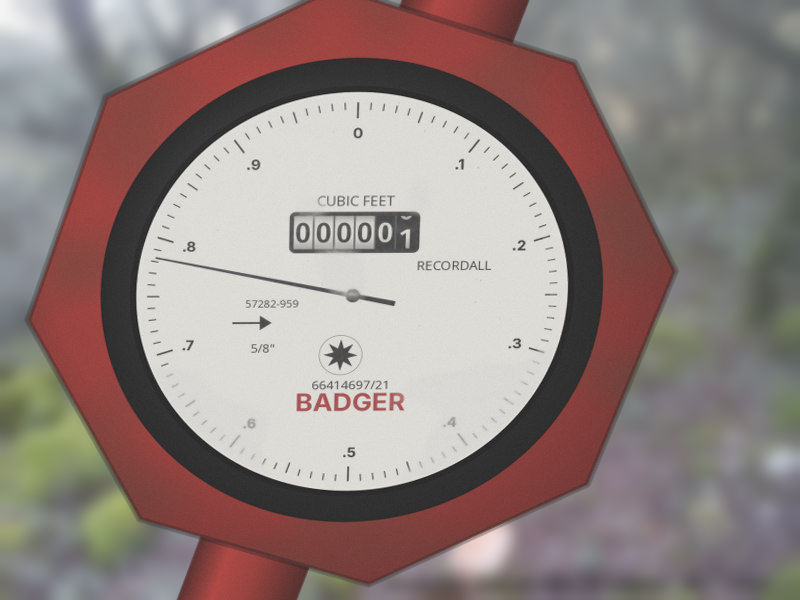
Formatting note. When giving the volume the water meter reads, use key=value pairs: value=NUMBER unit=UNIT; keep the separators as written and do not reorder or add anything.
value=0.78 unit=ft³
